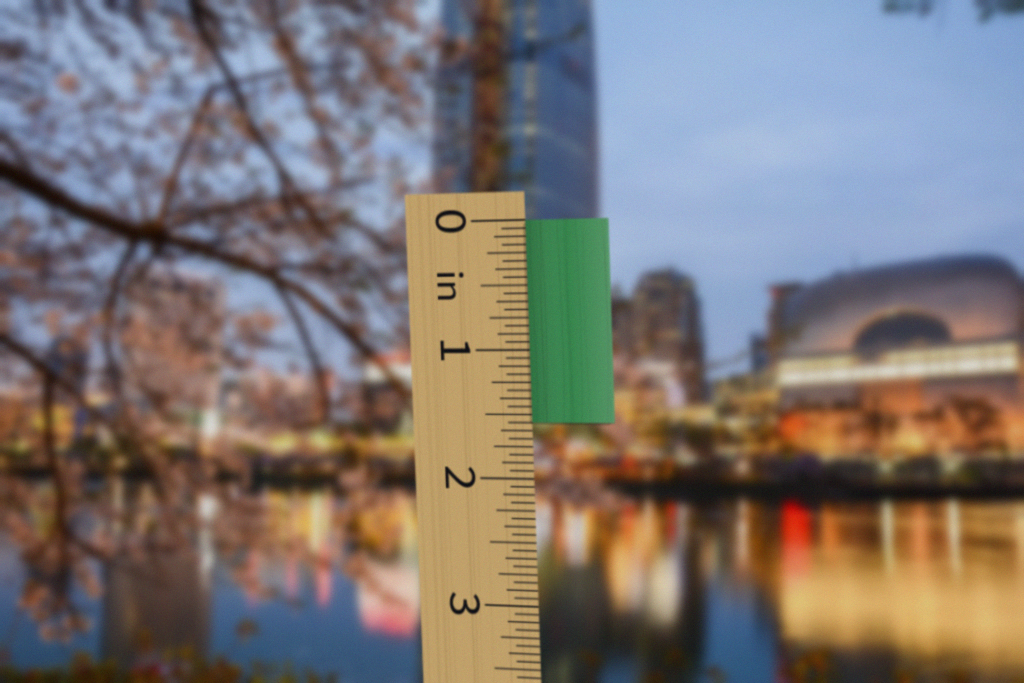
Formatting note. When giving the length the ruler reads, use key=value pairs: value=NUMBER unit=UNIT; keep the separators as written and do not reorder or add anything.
value=1.5625 unit=in
